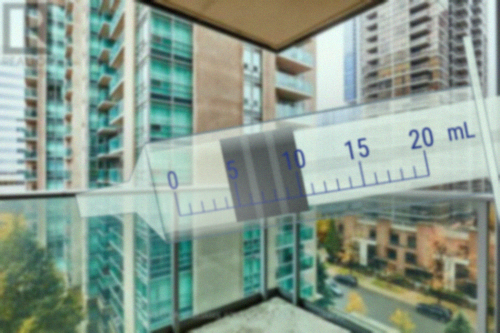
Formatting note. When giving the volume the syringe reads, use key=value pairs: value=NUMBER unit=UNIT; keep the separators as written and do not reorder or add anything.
value=4.5 unit=mL
